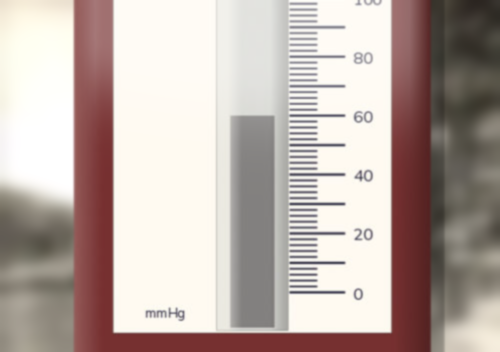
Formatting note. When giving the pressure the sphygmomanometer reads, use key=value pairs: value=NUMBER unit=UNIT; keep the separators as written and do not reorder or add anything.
value=60 unit=mmHg
